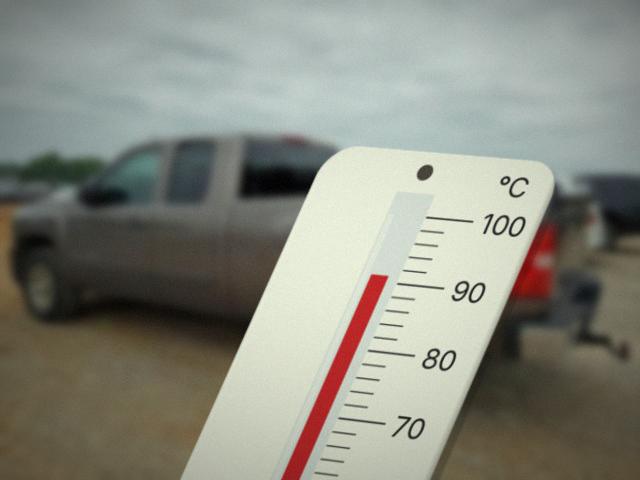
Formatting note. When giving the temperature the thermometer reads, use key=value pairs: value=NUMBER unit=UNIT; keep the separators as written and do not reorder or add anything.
value=91 unit=°C
